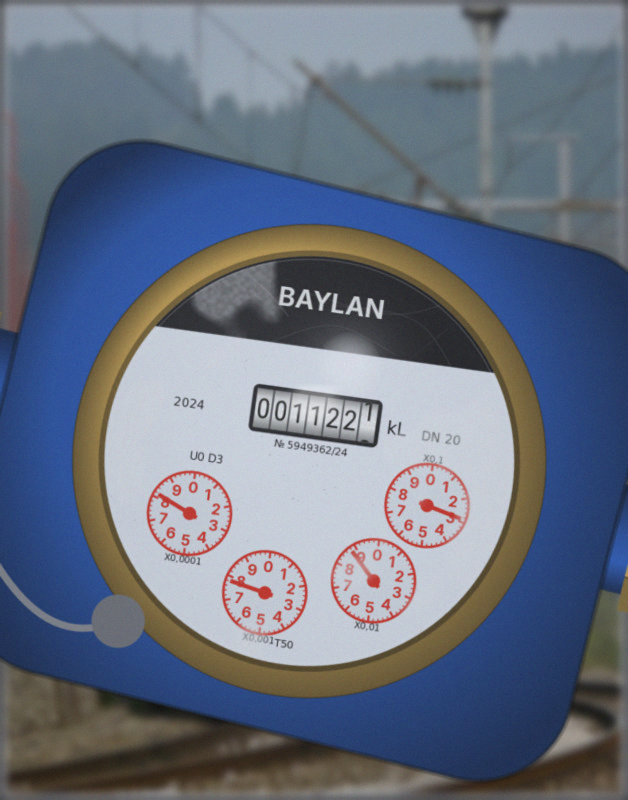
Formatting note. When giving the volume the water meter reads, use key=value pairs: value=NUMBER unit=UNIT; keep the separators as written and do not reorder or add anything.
value=11221.2878 unit=kL
